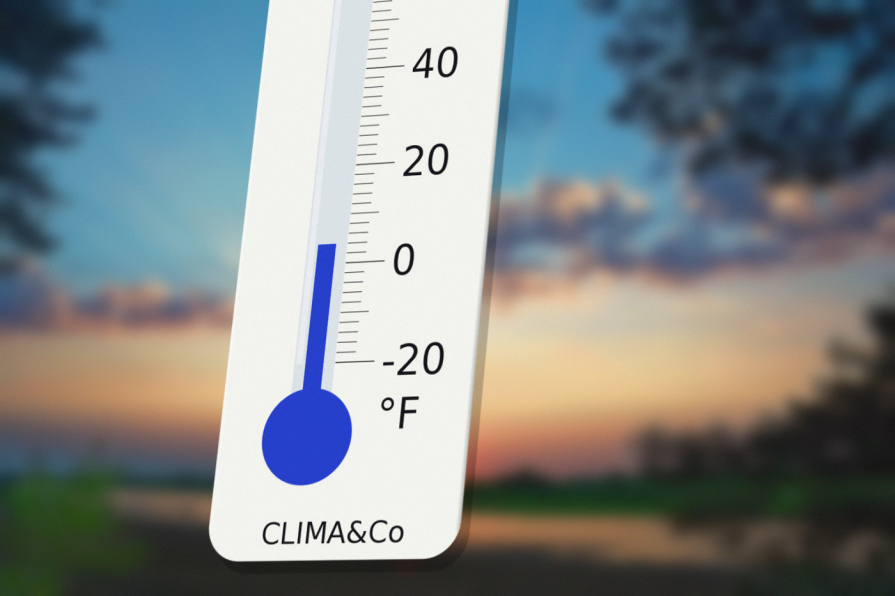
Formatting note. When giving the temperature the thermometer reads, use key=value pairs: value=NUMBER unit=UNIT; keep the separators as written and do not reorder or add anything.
value=4 unit=°F
